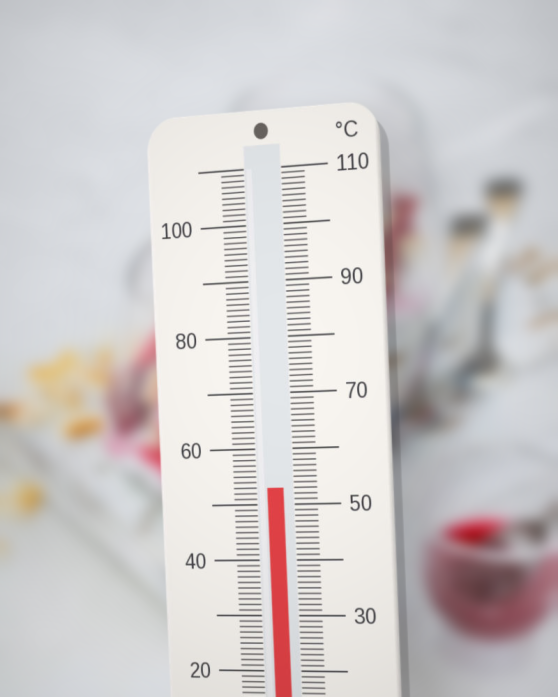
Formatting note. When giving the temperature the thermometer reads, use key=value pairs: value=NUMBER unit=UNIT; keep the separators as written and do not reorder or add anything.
value=53 unit=°C
